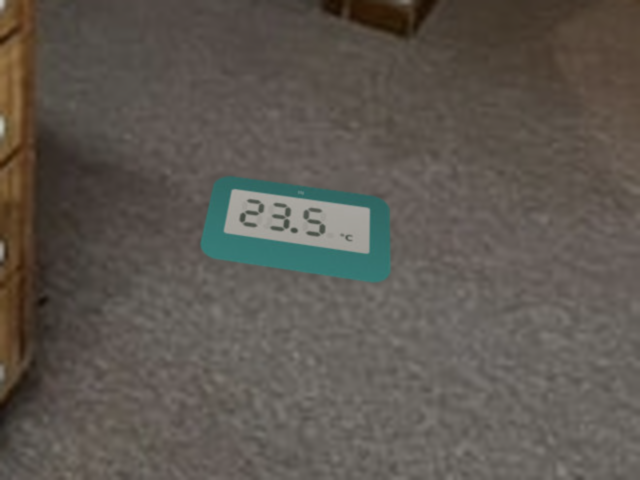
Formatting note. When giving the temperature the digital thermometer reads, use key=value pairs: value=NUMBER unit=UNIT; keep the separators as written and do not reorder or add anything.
value=23.5 unit=°C
